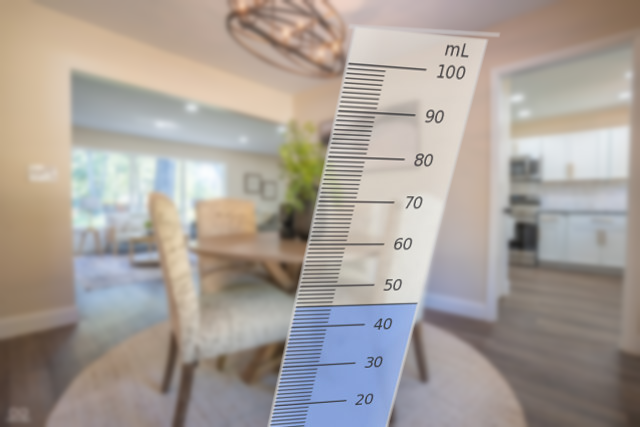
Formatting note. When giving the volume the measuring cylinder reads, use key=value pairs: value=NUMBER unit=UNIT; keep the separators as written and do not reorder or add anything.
value=45 unit=mL
